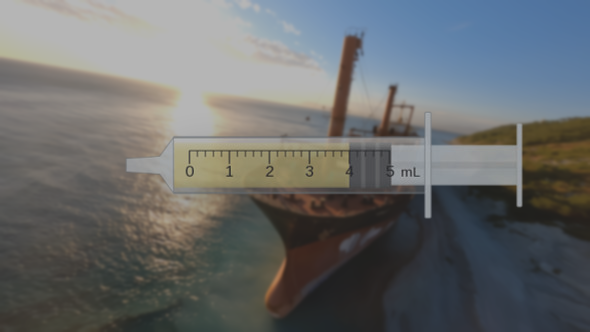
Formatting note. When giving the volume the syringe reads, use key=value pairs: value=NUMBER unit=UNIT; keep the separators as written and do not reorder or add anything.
value=4 unit=mL
